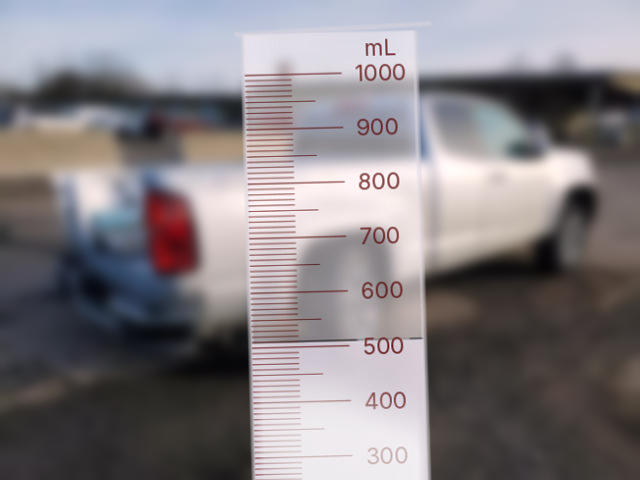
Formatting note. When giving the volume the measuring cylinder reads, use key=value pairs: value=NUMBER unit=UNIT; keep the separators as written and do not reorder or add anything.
value=510 unit=mL
